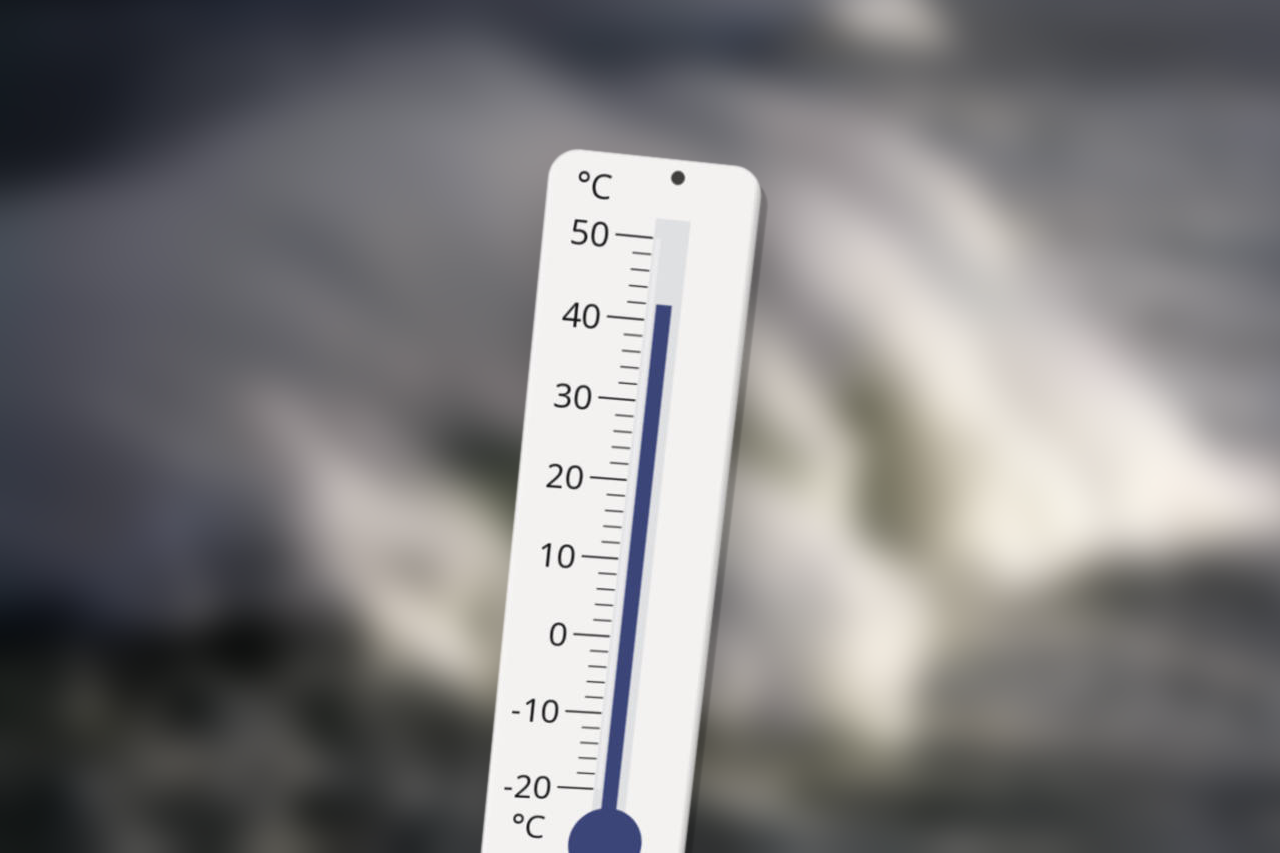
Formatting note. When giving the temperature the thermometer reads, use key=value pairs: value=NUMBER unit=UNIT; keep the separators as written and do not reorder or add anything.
value=42 unit=°C
